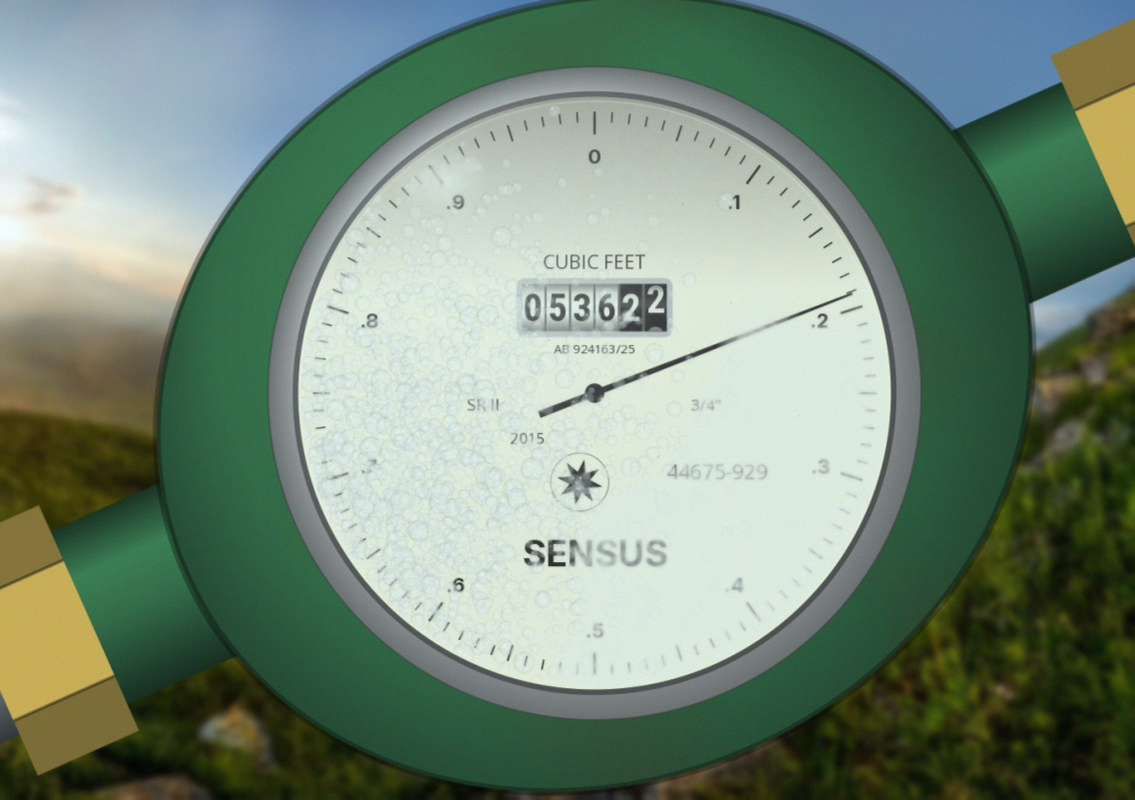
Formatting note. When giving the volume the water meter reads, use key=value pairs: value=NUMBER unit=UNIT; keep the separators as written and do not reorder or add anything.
value=53622.19 unit=ft³
